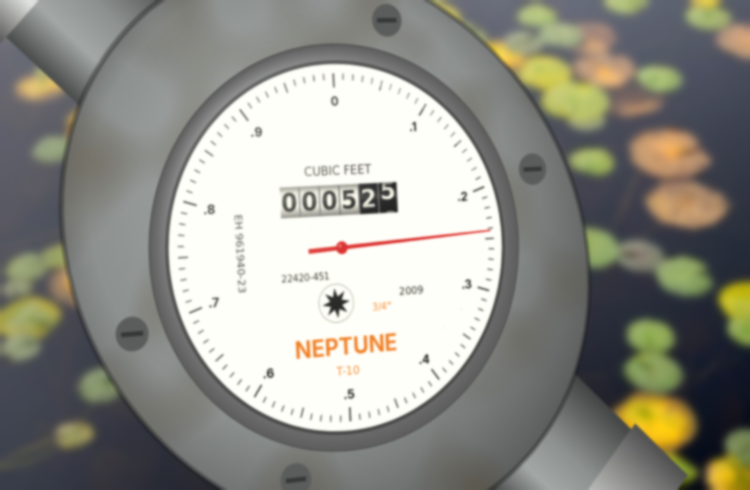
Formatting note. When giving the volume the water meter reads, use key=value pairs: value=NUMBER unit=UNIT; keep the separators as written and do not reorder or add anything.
value=525.24 unit=ft³
